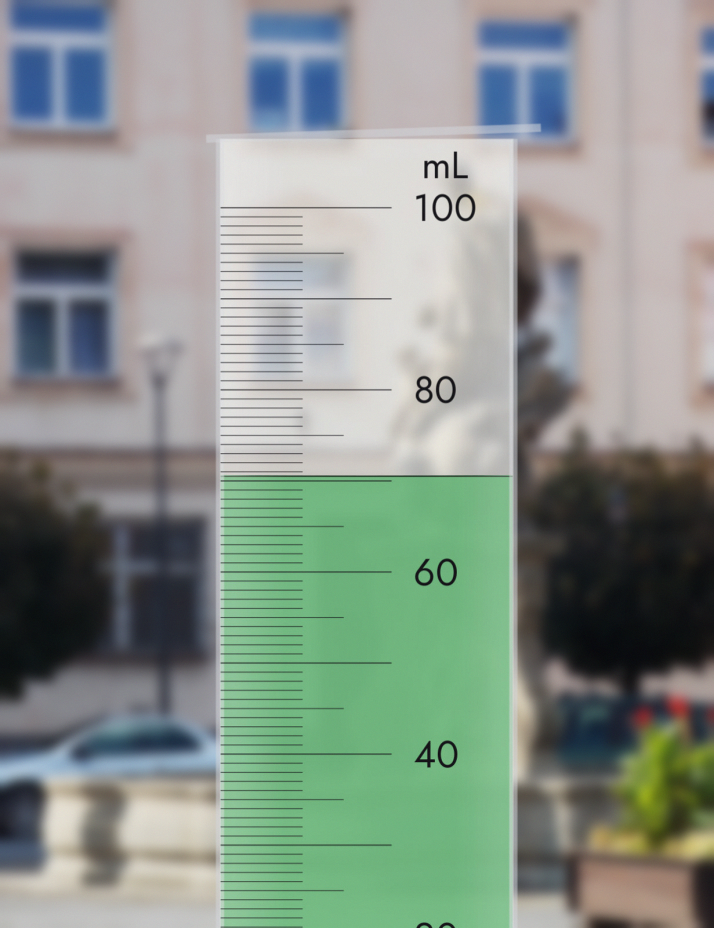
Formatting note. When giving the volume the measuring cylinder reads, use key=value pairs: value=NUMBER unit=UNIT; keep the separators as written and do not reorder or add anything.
value=70.5 unit=mL
